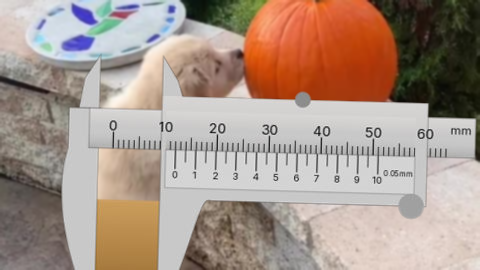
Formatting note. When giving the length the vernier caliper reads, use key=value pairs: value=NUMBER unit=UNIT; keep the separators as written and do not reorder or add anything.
value=12.0 unit=mm
